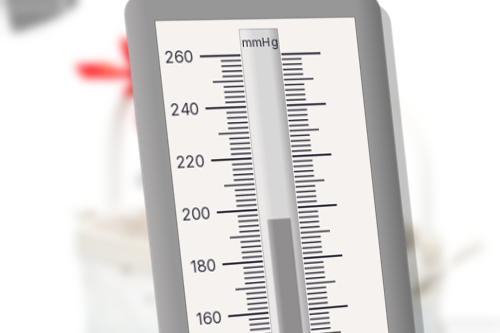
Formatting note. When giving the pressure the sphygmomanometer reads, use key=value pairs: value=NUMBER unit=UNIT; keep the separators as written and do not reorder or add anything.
value=196 unit=mmHg
